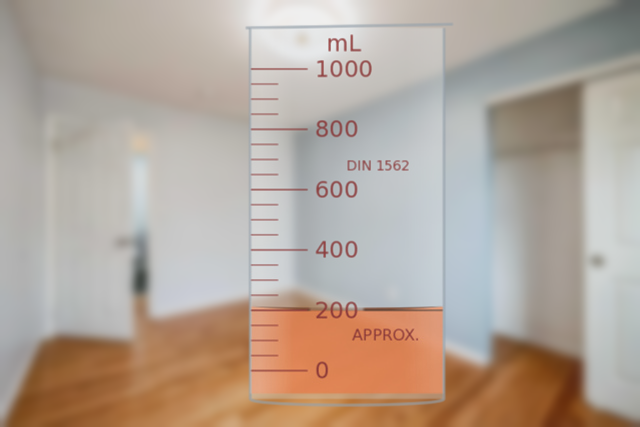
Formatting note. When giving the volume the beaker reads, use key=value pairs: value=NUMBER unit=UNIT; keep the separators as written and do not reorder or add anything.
value=200 unit=mL
